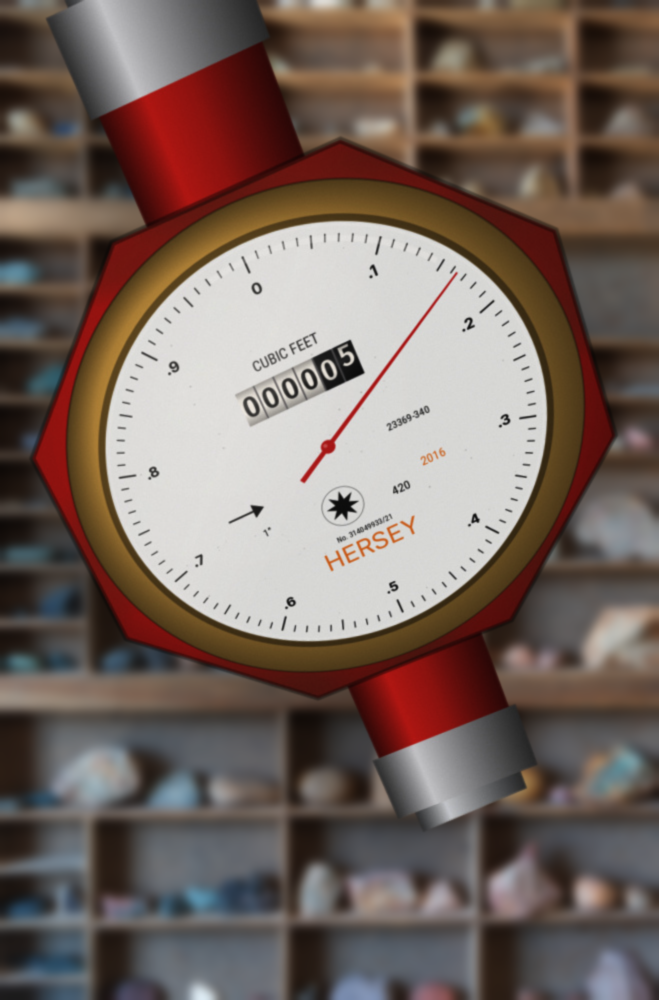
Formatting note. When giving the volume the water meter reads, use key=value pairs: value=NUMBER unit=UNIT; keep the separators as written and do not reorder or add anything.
value=5.16 unit=ft³
